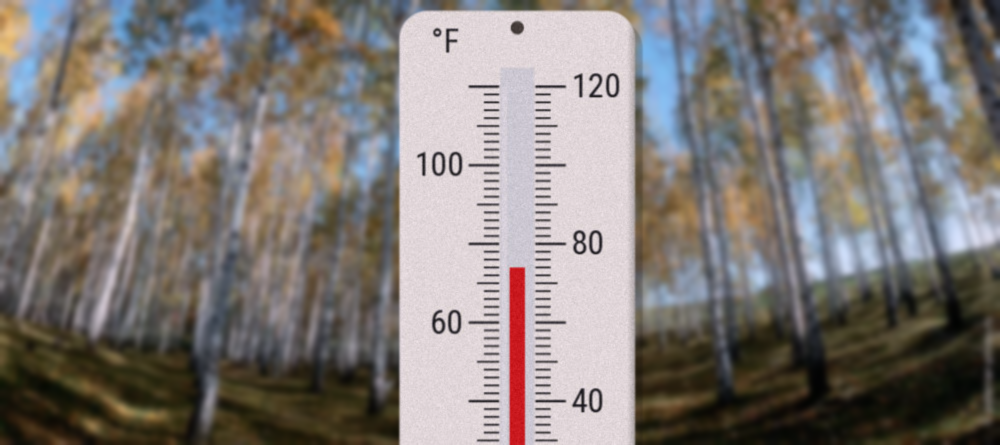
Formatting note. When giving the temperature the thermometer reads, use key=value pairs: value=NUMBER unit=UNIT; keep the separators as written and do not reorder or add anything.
value=74 unit=°F
